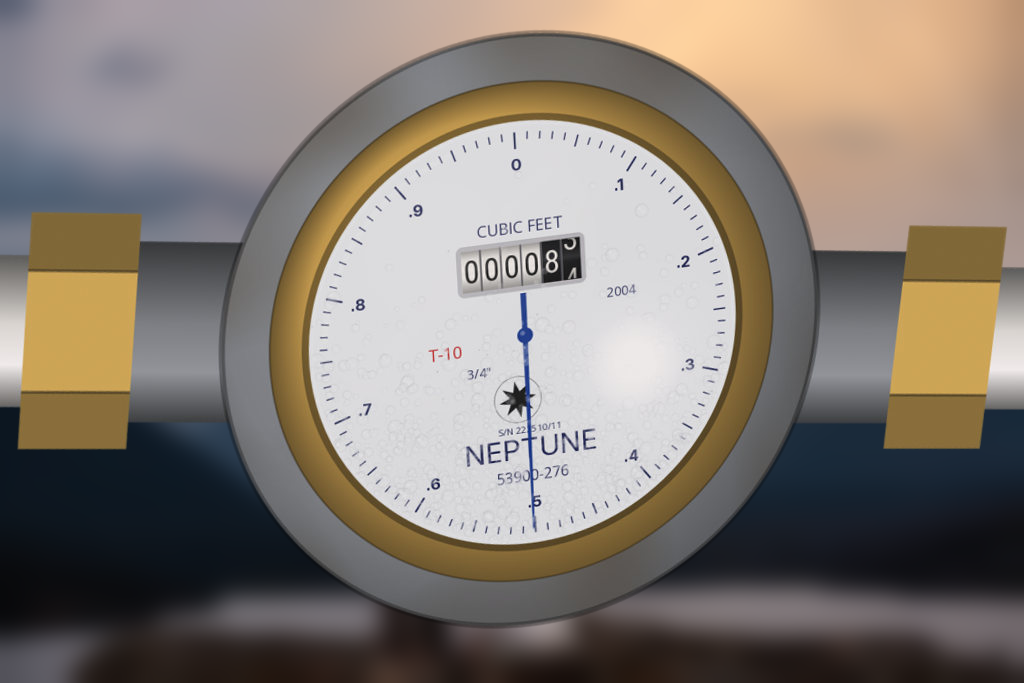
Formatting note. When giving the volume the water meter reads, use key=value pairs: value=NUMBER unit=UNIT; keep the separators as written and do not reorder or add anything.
value=83.50 unit=ft³
